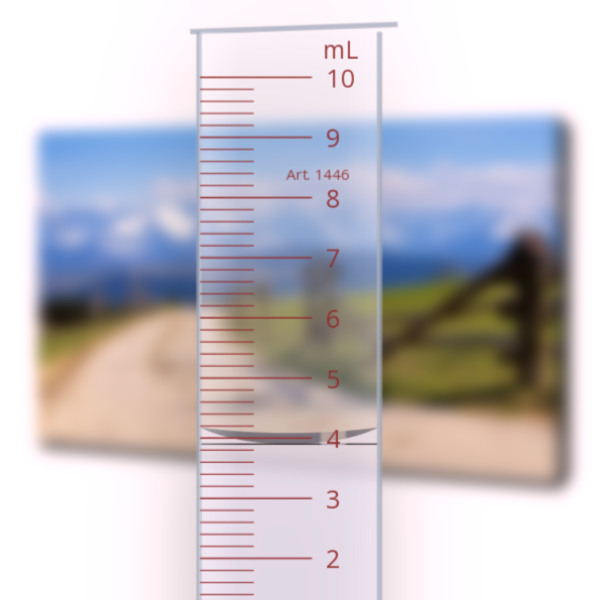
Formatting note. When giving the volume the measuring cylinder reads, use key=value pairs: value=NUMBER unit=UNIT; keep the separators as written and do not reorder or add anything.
value=3.9 unit=mL
